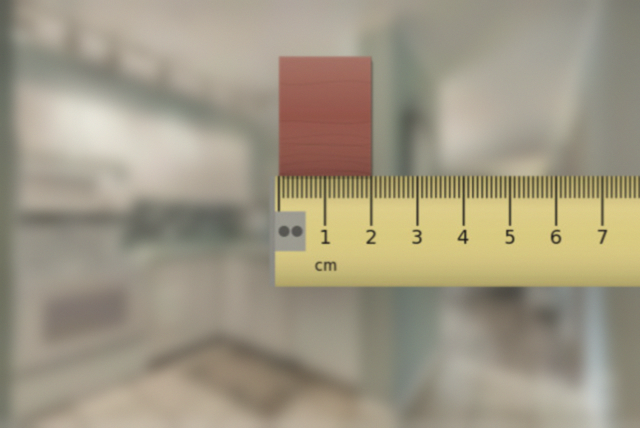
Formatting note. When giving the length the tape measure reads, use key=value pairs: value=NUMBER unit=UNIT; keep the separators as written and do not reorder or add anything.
value=2 unit=cm
